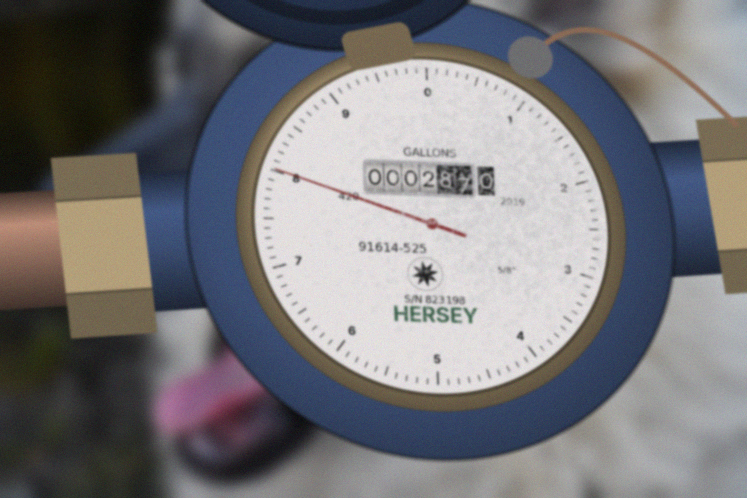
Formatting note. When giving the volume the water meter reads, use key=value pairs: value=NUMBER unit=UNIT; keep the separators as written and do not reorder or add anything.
value=2868.0 unit=gal
